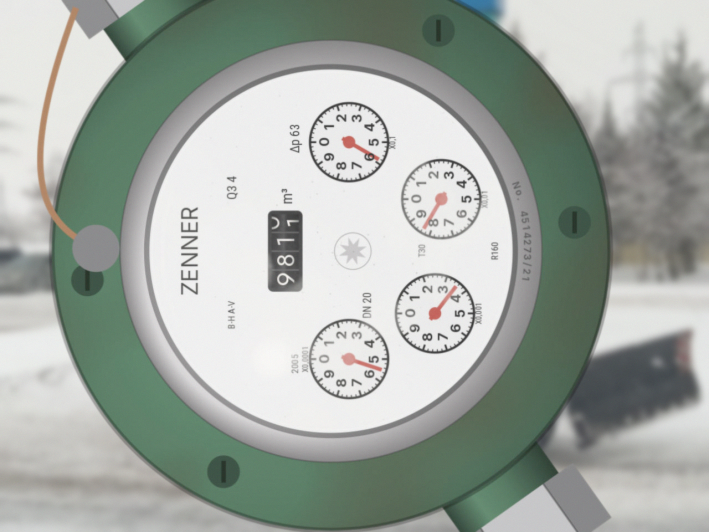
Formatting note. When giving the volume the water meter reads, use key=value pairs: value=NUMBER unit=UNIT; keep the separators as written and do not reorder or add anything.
value=9810.5835 unit=m³
